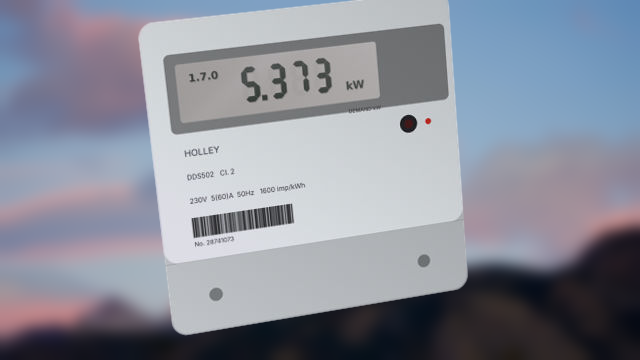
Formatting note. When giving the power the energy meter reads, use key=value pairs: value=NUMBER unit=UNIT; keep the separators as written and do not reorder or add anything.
value=5.373 unit=kW
